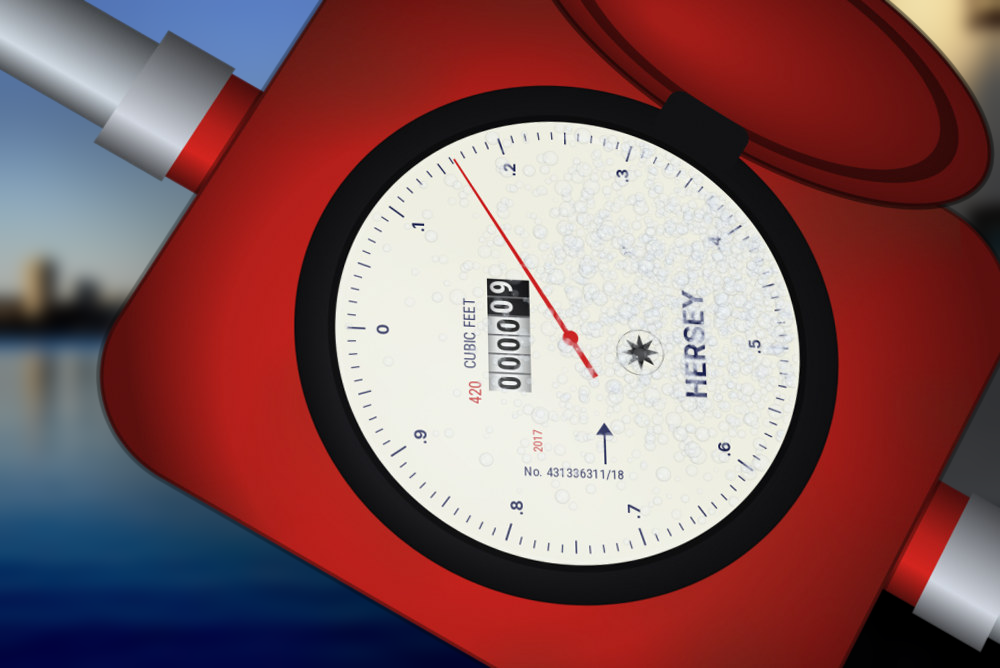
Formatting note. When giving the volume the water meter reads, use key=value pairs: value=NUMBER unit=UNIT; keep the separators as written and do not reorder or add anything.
value=9.16 unit=ft³
